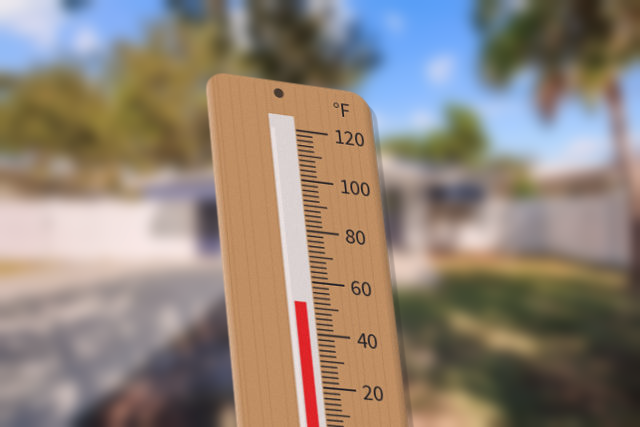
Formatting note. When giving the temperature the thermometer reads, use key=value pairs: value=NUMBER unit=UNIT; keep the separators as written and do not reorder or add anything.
value=52 unit=°F
